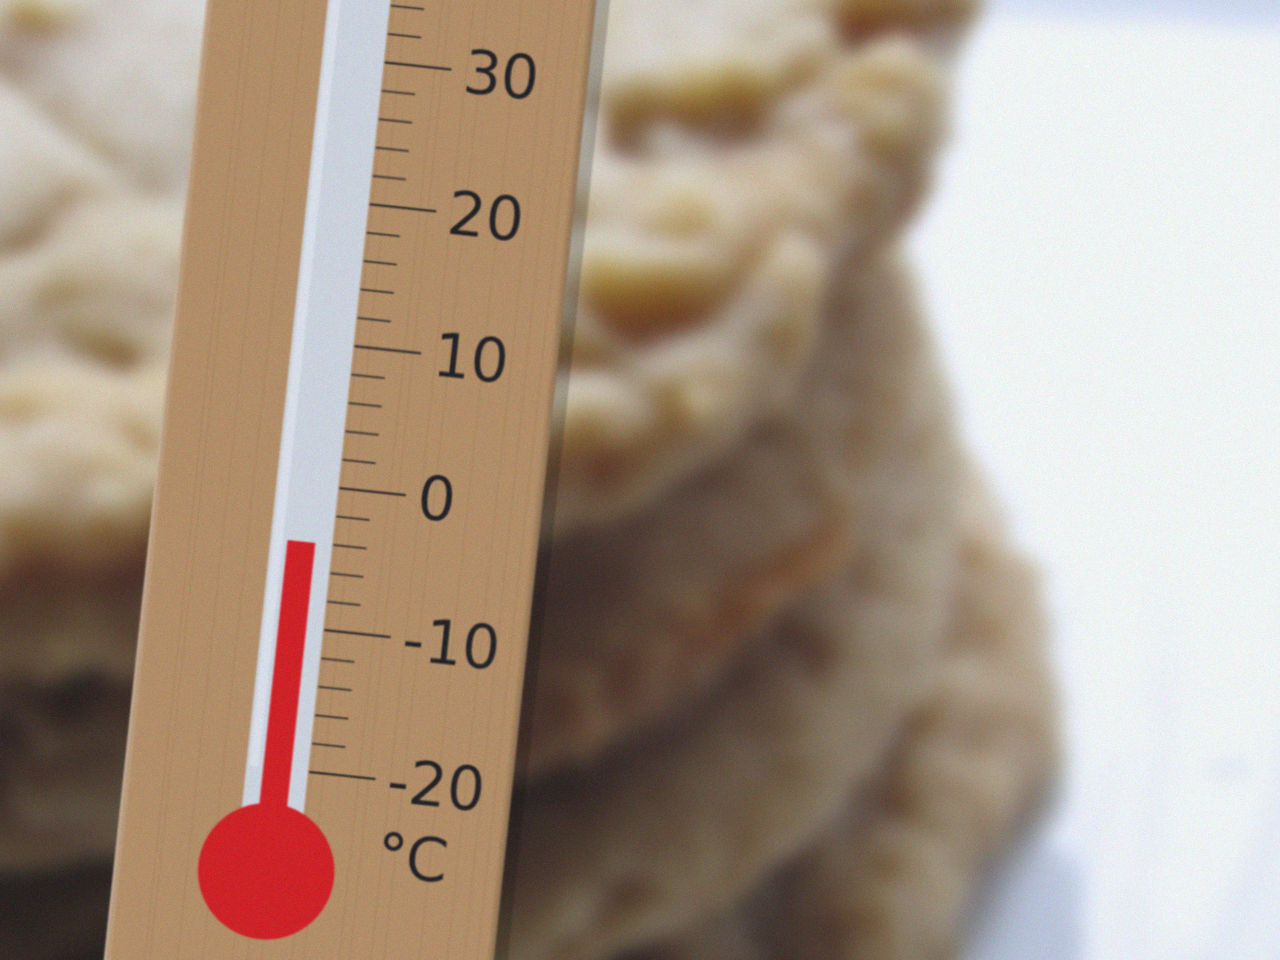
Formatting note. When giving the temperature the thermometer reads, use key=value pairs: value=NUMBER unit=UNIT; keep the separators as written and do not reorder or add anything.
value=-4 unit=°C
